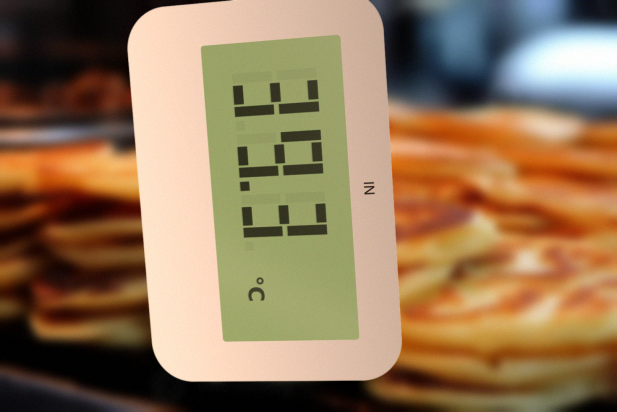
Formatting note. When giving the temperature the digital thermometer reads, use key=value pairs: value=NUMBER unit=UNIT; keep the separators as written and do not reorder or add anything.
value=39.3 unit=°C
